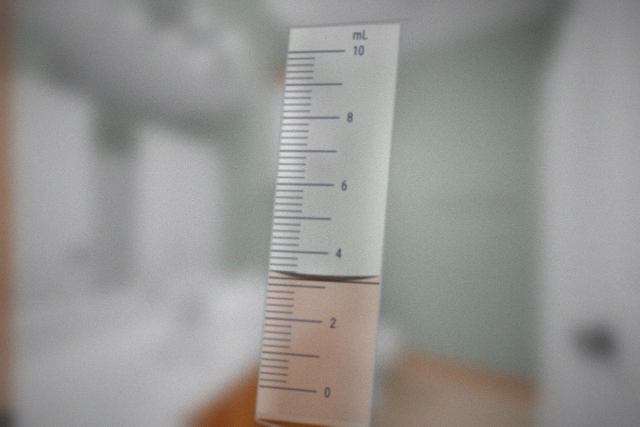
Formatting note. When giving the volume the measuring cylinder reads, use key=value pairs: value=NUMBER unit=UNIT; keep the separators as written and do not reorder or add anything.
value=3.2 unit=mL
